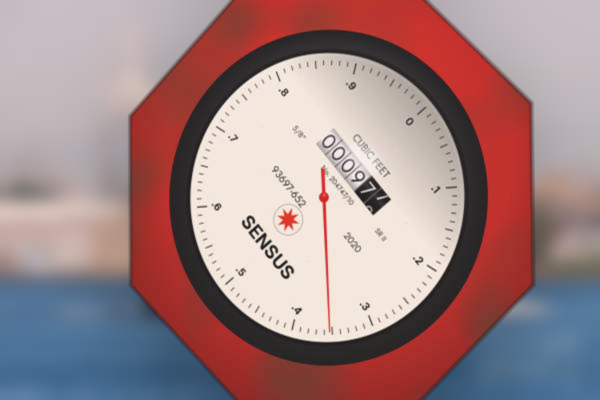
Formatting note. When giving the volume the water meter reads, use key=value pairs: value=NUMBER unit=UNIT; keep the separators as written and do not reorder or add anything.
value=977.35 unit=ft³
